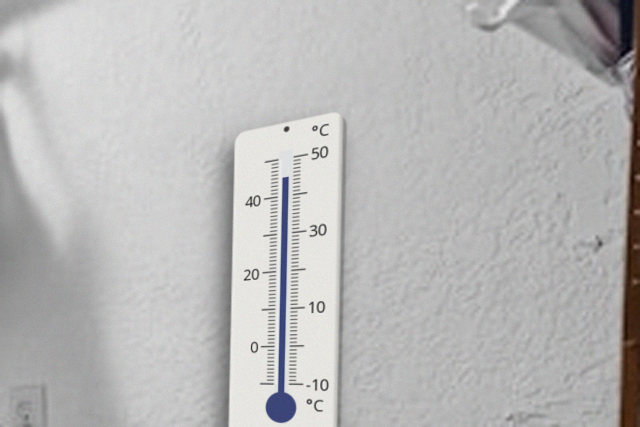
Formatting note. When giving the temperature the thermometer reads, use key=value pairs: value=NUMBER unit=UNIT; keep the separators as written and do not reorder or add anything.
value=45 unit=°C
